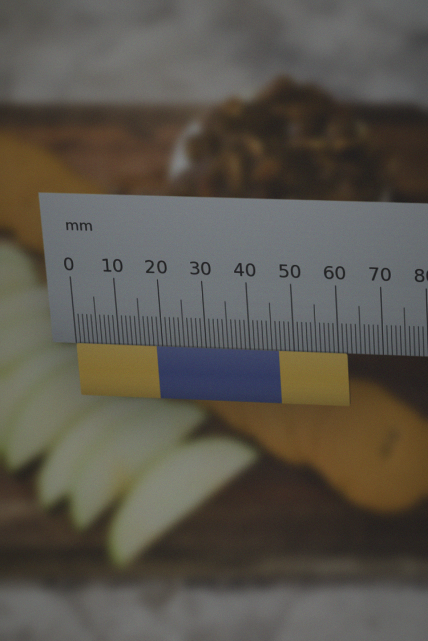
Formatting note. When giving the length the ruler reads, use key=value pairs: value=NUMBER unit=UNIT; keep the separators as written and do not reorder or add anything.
value=62 unit=mm
